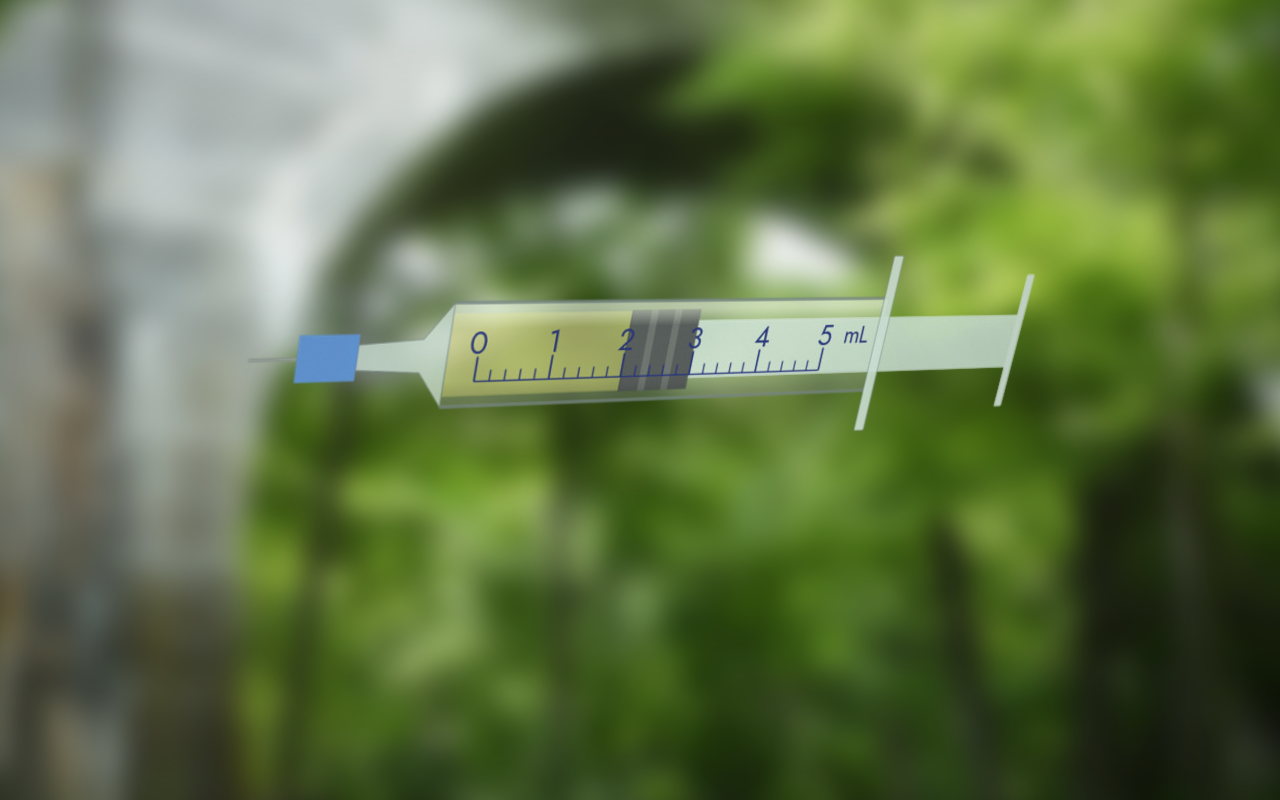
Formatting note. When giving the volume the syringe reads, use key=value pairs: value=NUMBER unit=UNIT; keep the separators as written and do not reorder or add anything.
value=2 unit=mL
